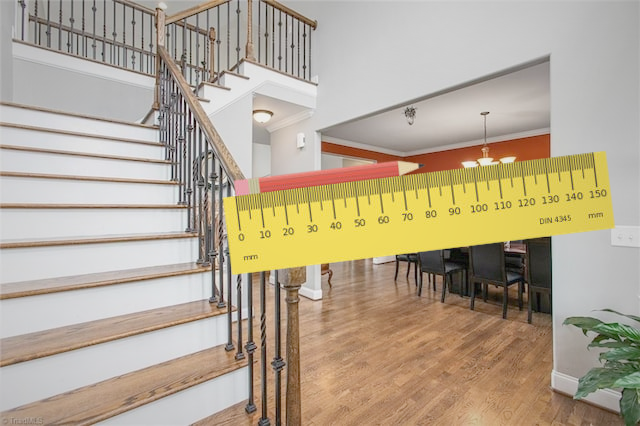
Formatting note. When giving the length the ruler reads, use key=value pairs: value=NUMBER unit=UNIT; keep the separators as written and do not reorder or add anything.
value=80 unit=mm
